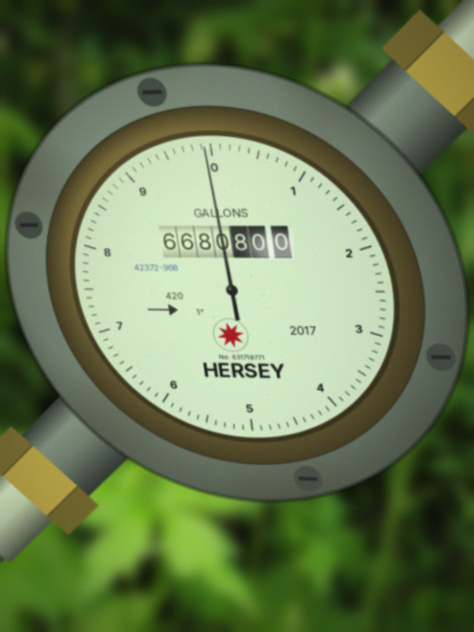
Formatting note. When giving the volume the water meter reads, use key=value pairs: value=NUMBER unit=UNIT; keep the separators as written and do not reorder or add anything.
value=6680799.9 unit=gal
